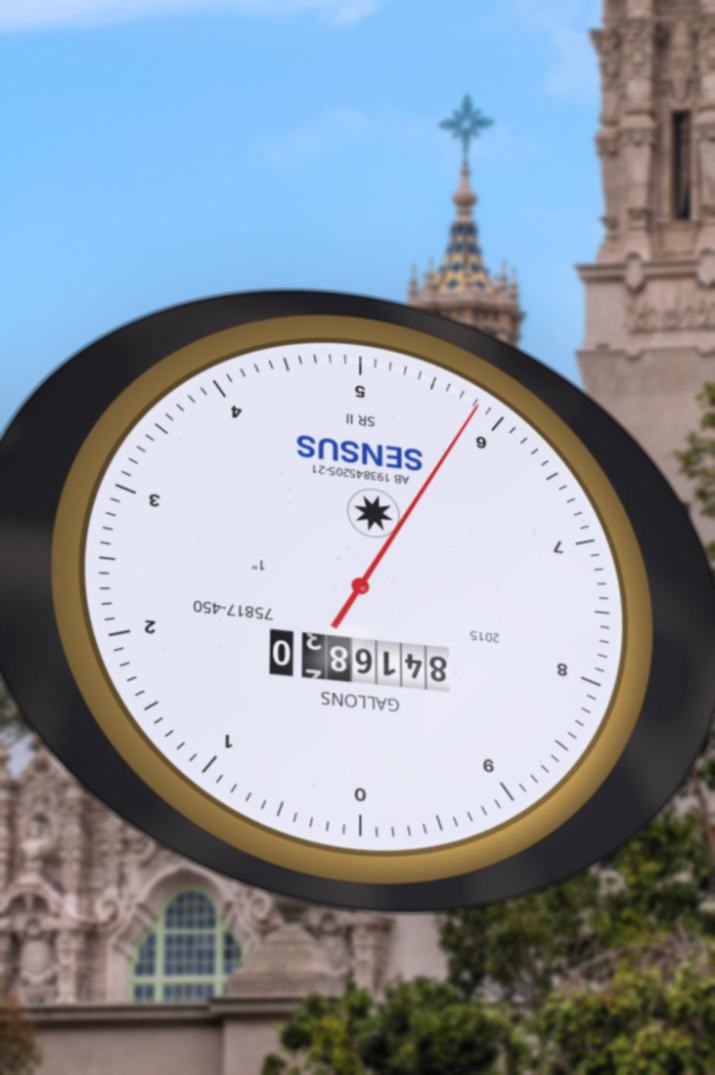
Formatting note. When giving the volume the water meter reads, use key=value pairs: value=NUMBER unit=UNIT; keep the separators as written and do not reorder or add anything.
value=8416825.8 unit=gal
